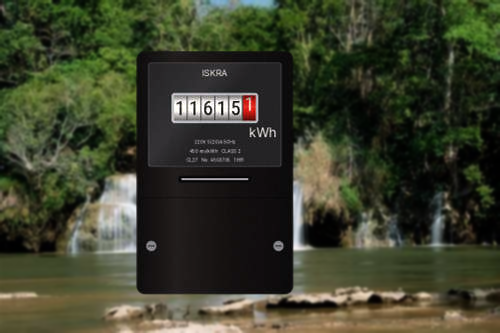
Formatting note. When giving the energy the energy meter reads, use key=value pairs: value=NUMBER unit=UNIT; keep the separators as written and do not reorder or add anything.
value=11615.1 unit=kWh
